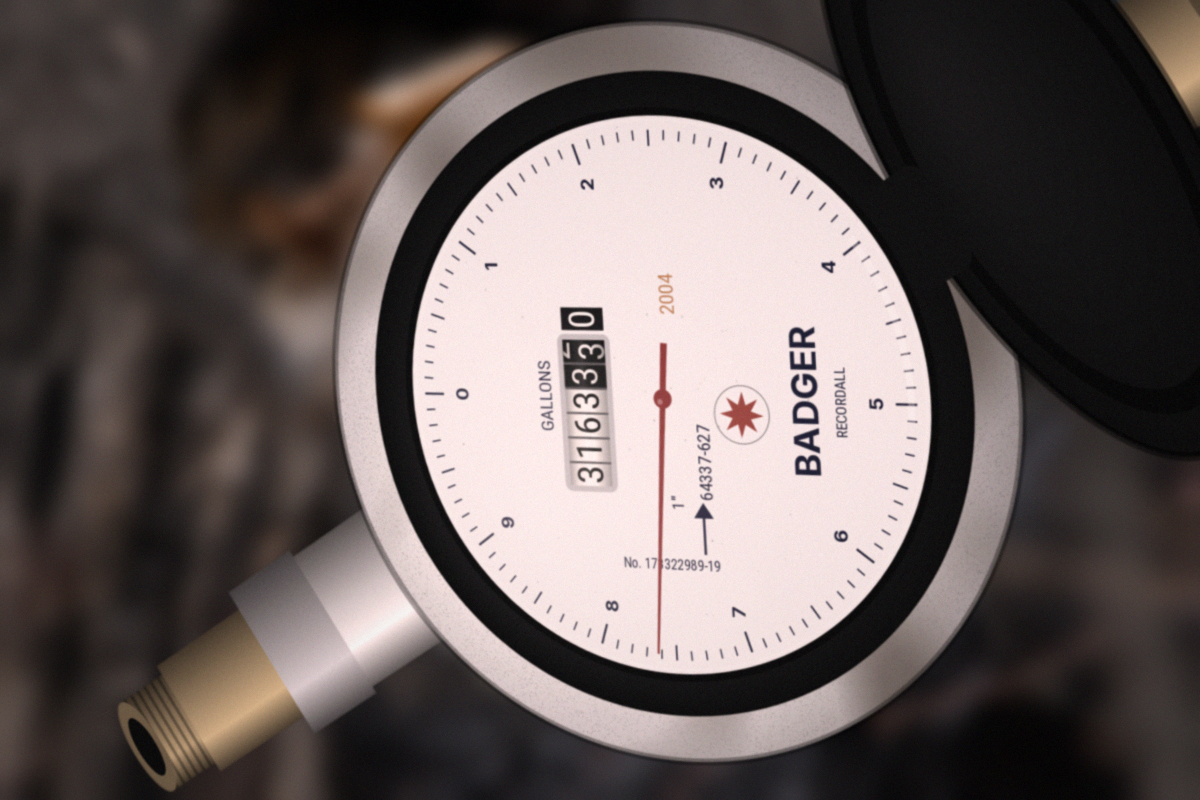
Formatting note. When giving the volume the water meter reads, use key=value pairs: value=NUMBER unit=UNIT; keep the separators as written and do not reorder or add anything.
value=3163327.6 unit=gal
